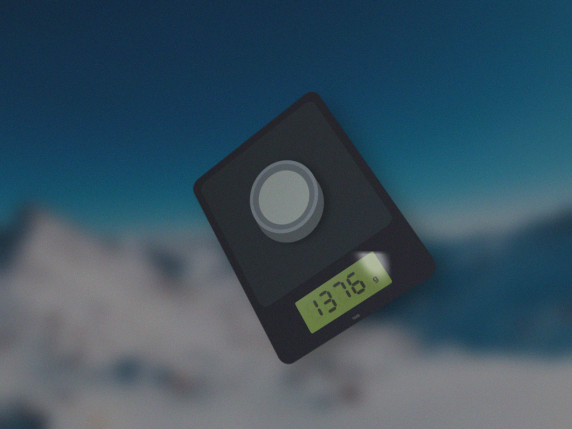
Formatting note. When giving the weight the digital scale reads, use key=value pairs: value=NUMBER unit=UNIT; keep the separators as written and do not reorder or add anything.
value=1376 unit=g
